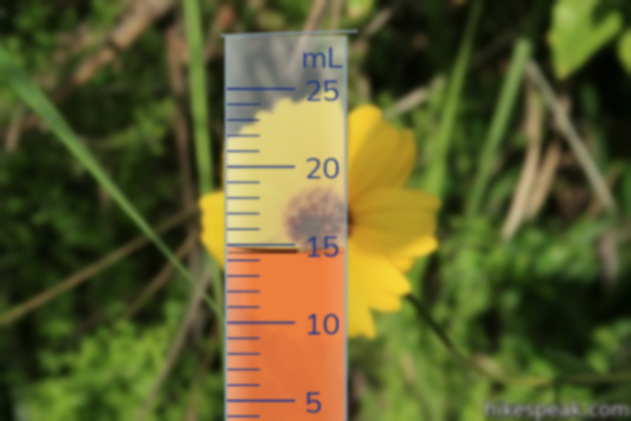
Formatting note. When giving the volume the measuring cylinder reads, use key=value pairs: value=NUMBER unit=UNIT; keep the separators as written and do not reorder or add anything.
value=14.5 unit=mL
